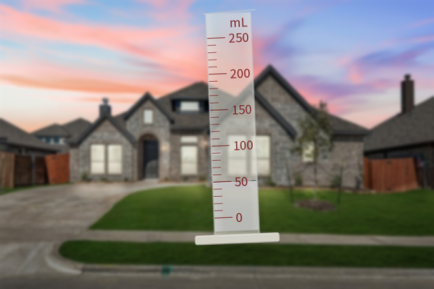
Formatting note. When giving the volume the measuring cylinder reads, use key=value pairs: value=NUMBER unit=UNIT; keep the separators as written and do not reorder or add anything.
value=50 unit=mL
